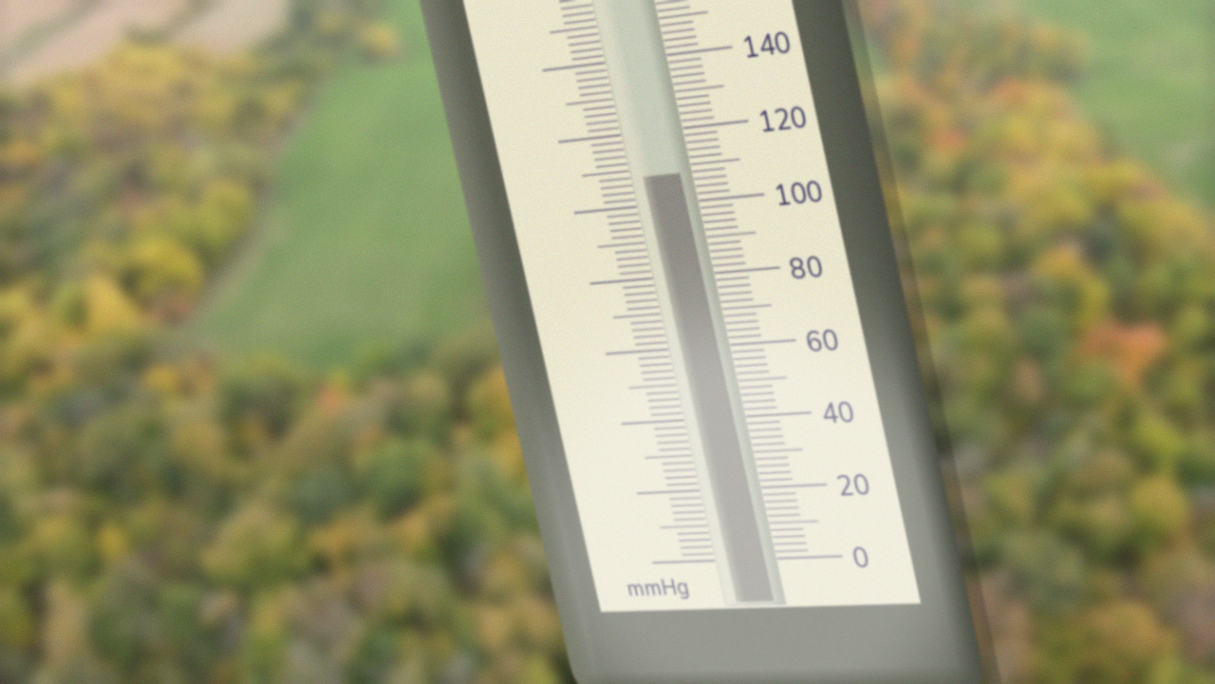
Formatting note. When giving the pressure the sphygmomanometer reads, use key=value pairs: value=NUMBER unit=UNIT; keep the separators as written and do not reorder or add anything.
value=108 unit=mmHg
